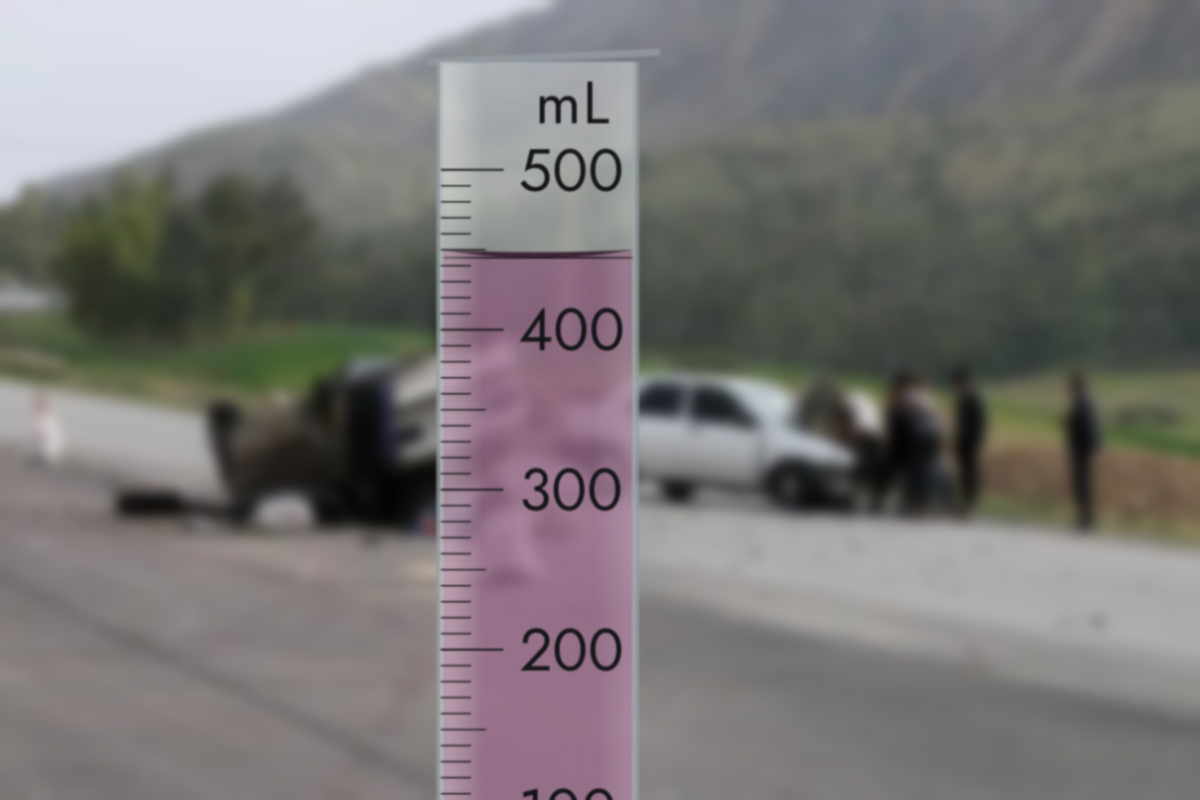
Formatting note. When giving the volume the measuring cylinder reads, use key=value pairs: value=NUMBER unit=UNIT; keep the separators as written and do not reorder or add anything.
value=445 unit=mL
